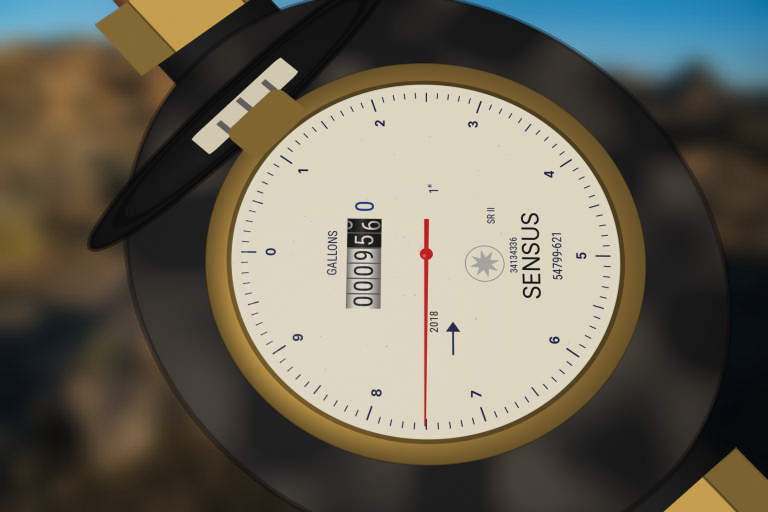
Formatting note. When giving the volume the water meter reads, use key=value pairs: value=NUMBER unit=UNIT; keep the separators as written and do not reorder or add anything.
value=9557.5 unit=gal
